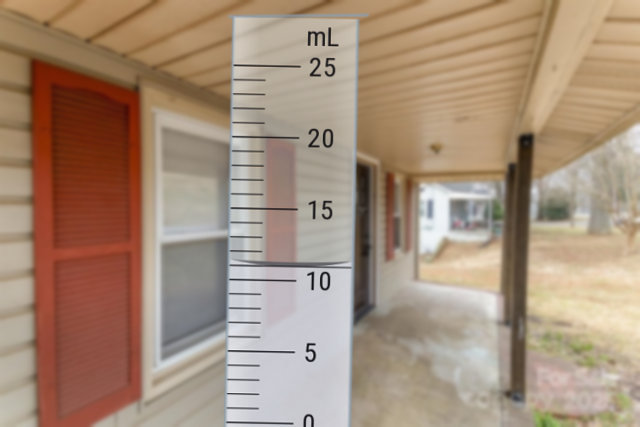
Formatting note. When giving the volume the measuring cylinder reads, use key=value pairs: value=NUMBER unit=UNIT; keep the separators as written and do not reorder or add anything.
value=11 unit=mL
